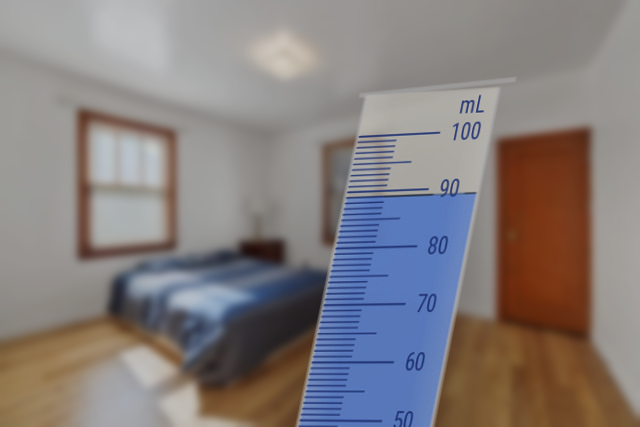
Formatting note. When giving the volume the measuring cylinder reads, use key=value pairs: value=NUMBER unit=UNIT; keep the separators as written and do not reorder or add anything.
value=89 unit=mL
